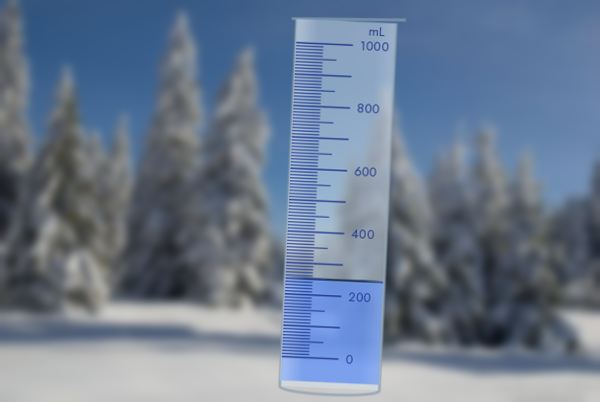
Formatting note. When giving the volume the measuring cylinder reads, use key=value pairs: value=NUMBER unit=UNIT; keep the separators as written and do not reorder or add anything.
value=250 unit=mL
